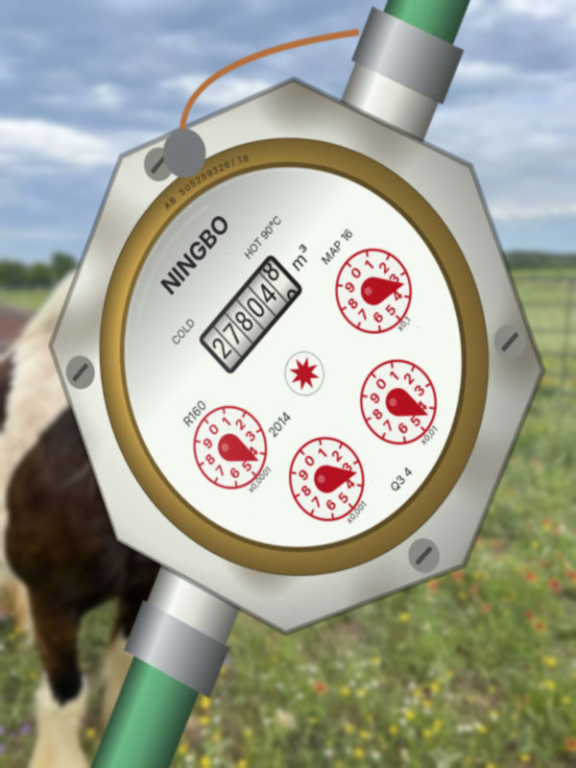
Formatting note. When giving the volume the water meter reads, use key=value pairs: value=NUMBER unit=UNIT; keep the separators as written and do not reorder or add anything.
value=278048.3434 unit=m³
